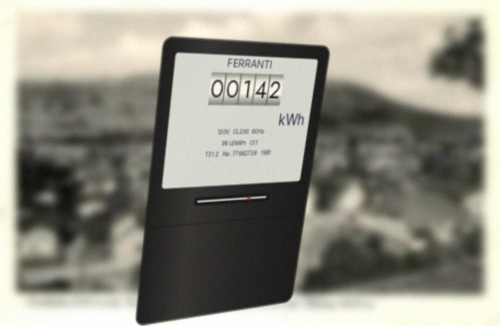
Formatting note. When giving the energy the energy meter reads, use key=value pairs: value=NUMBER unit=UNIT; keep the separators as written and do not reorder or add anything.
value=142 unit=kWh
